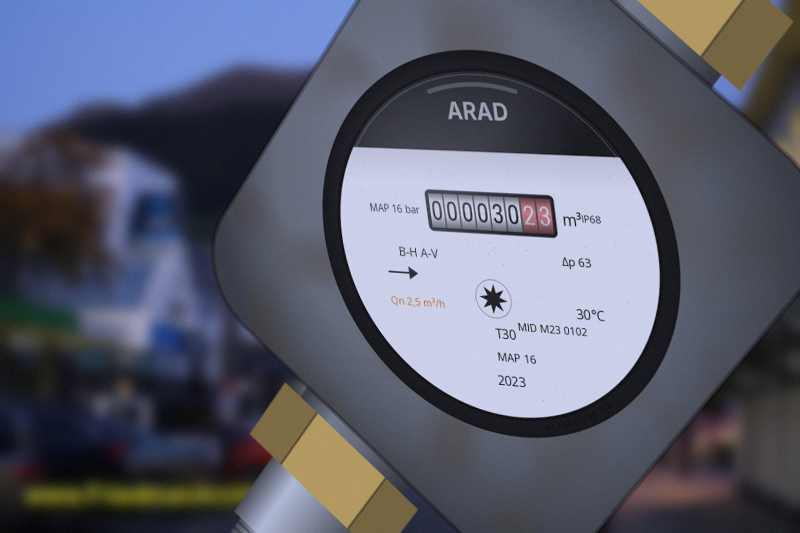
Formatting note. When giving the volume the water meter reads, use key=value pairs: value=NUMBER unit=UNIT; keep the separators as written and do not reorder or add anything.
value=30.23 unit=m³
